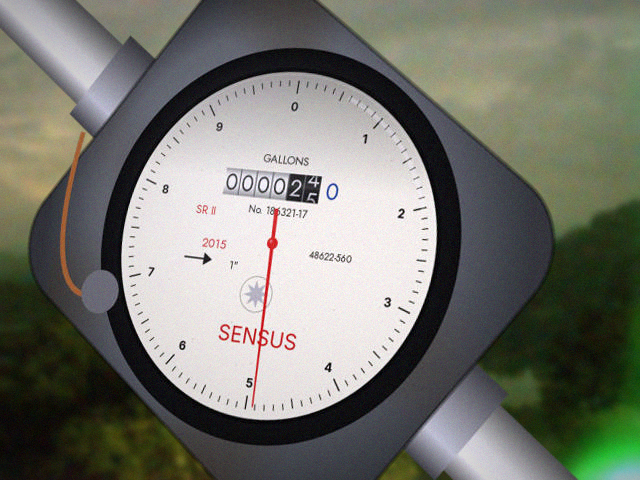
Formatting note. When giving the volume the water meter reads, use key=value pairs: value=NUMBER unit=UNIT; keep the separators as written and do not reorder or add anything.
value=244.9 unit=gal
